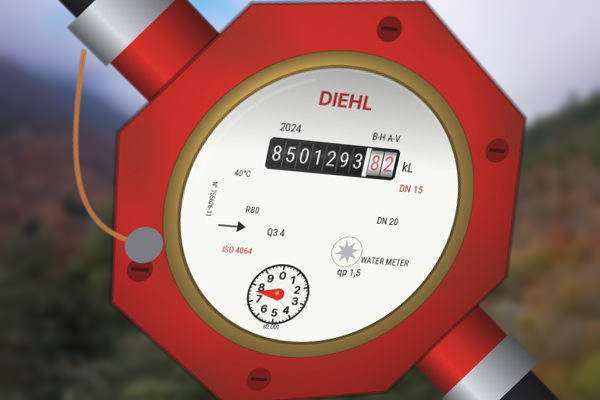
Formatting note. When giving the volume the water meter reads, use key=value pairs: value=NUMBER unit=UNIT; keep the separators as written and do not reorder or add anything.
value=8501293.827 unit=kL
